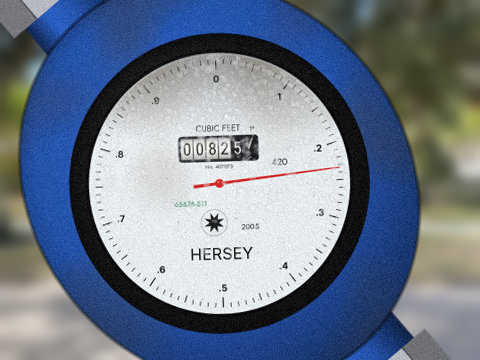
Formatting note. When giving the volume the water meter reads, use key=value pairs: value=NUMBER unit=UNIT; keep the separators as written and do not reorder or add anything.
value=8257.23 unit=ft³
